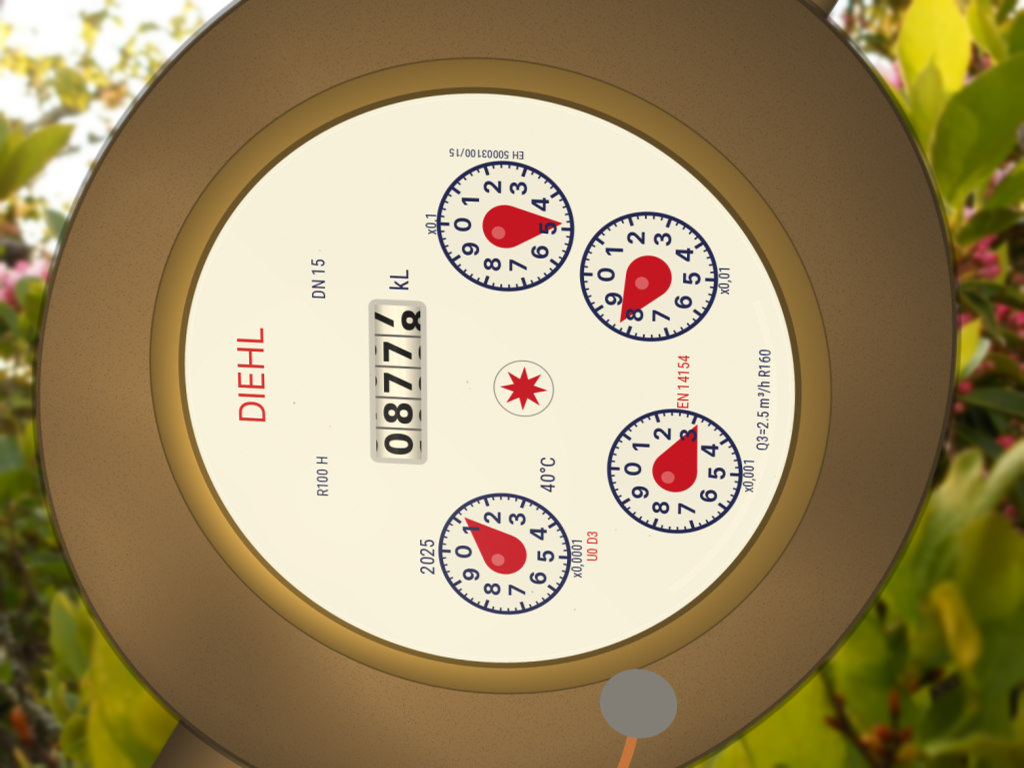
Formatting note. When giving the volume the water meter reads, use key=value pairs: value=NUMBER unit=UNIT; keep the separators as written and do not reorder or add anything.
value=8777.4831 unit=kL
